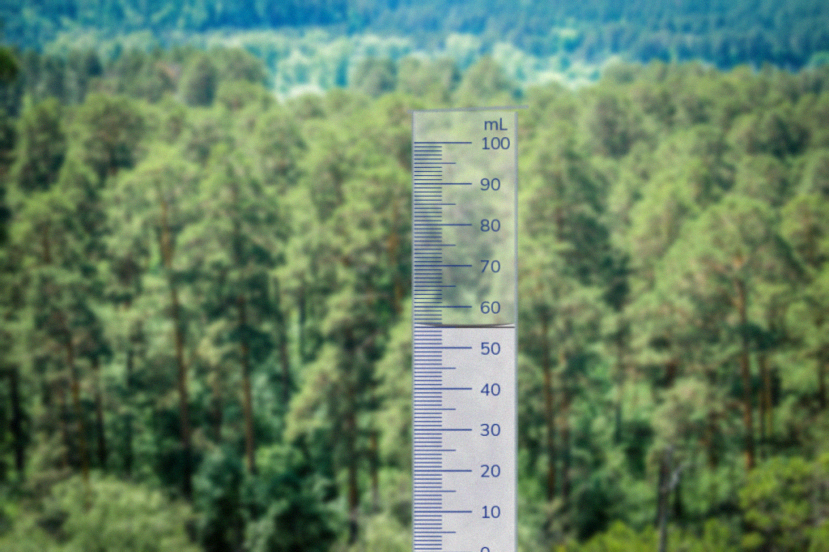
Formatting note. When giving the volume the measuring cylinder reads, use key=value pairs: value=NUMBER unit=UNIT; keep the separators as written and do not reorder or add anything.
value=55 unit=mL
